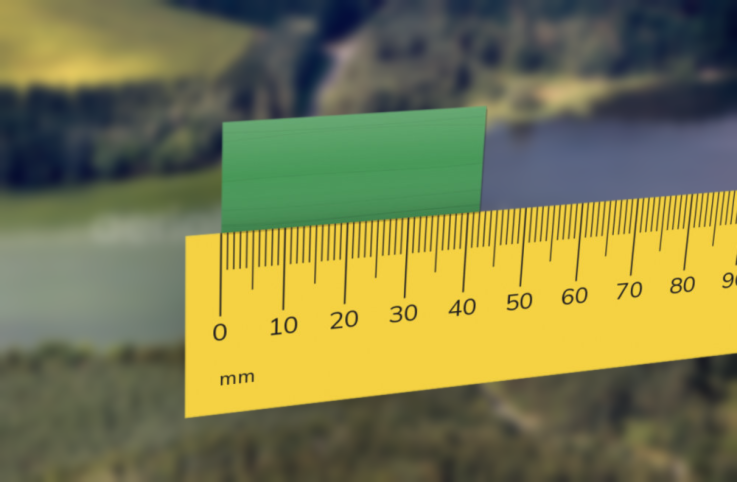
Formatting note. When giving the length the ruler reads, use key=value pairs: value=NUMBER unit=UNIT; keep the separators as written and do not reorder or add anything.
value=42 unit=mm
